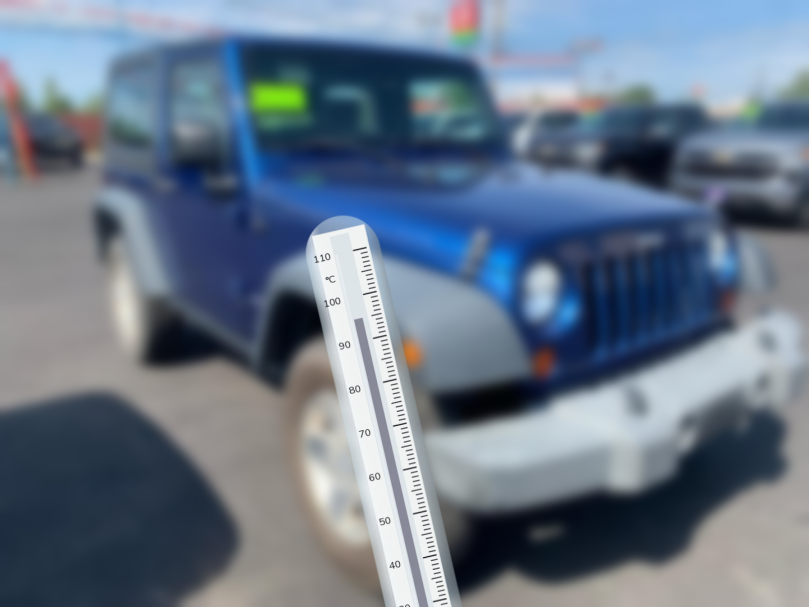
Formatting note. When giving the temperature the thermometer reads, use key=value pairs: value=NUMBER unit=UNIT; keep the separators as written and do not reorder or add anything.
value=95 unit=°C
